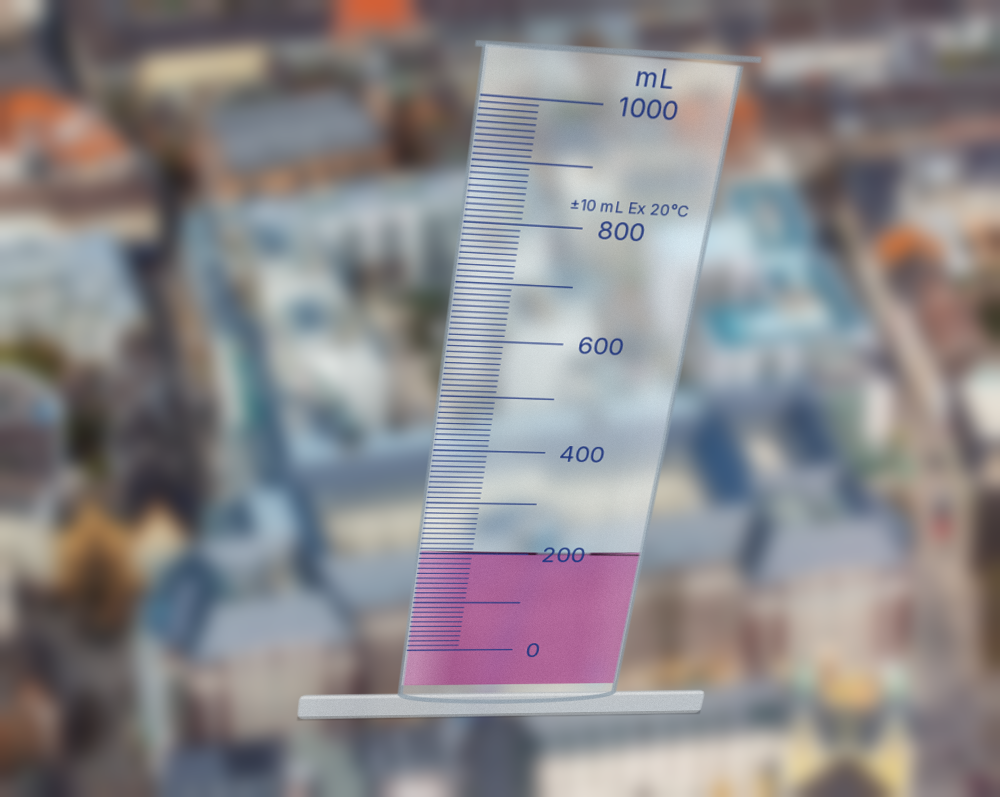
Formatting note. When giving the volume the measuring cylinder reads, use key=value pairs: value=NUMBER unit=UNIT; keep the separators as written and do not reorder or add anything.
value=200 unit=mL
